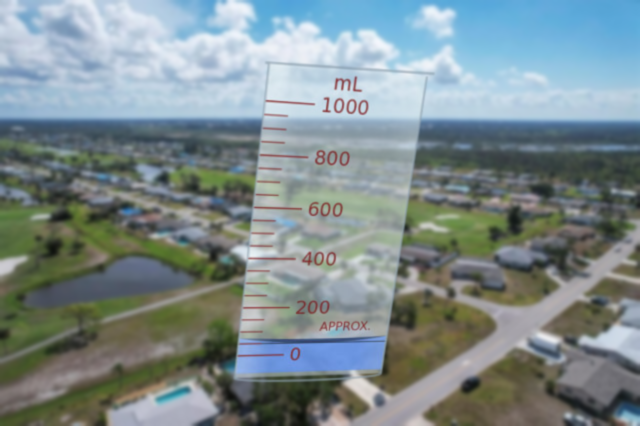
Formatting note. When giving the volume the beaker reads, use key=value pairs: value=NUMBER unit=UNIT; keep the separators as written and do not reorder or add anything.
value=50 unit=mL
